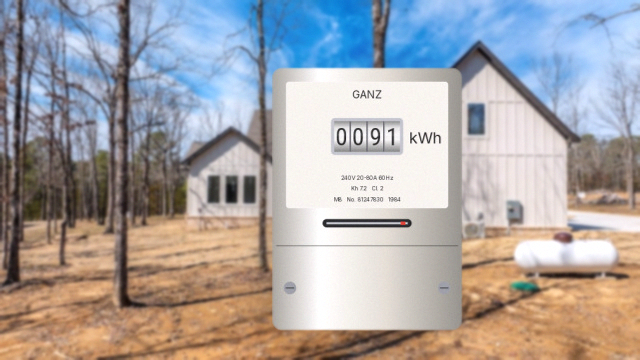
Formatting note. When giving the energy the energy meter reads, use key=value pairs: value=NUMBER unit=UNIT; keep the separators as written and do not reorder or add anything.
value=91 unit=kWh
